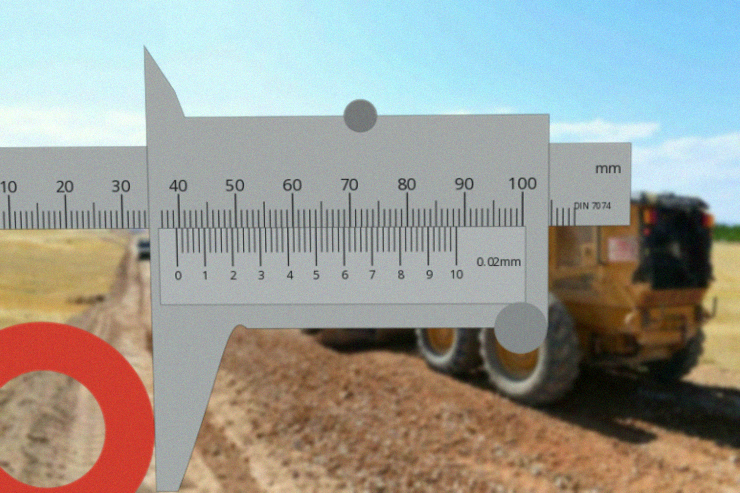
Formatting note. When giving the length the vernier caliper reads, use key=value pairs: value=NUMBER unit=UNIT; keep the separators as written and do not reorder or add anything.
value=39.5 unit=mm
